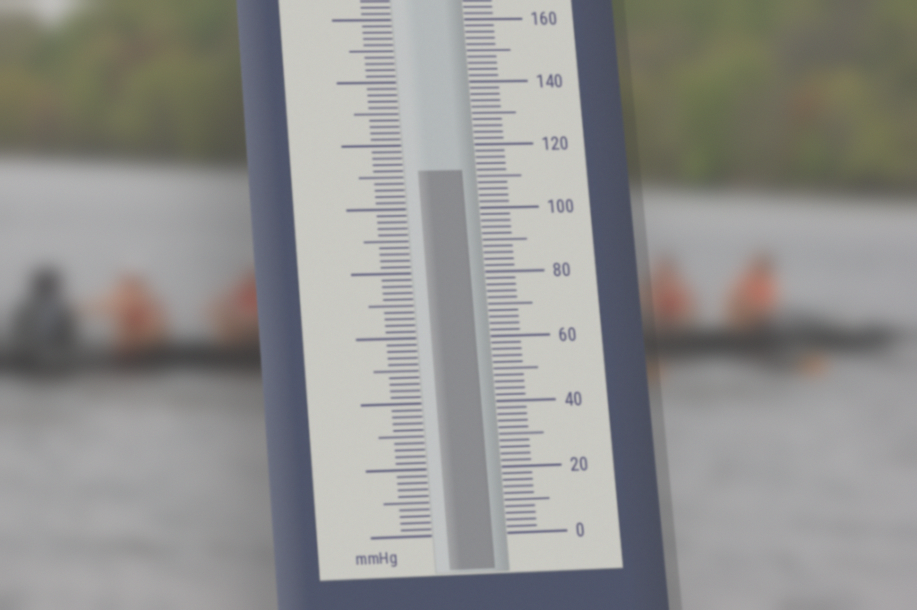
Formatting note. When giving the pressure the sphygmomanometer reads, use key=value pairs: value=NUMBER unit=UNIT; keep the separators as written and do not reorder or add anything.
value=112 unit=mmHg
